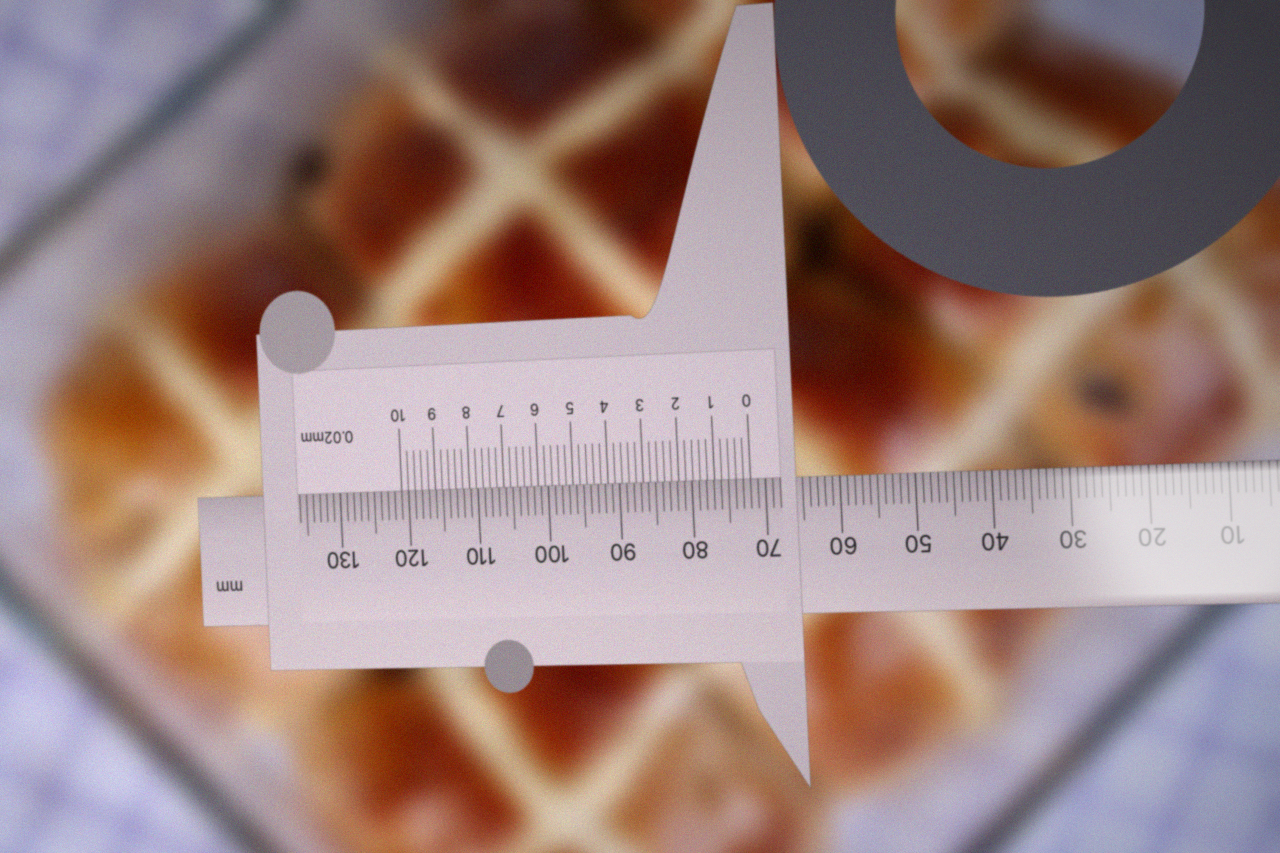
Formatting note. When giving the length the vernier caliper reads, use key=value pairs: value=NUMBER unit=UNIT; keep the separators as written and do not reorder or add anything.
value=72.0 unit=mm
